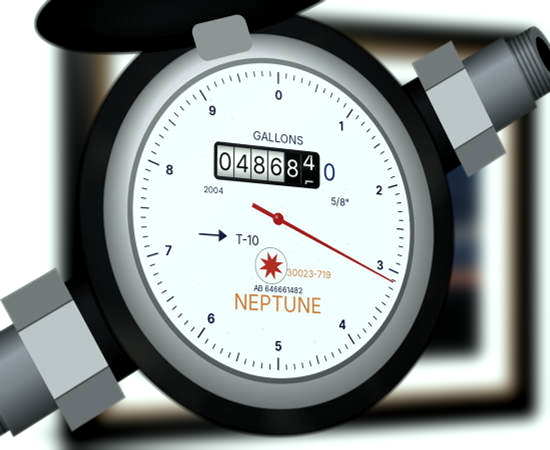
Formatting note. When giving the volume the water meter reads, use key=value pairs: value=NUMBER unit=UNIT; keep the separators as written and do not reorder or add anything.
value=486843.1 unit=gal
